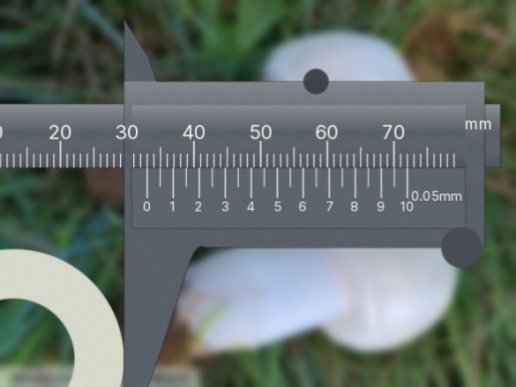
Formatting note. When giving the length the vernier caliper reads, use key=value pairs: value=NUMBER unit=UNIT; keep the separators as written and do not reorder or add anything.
value=33.0 unit=mm
